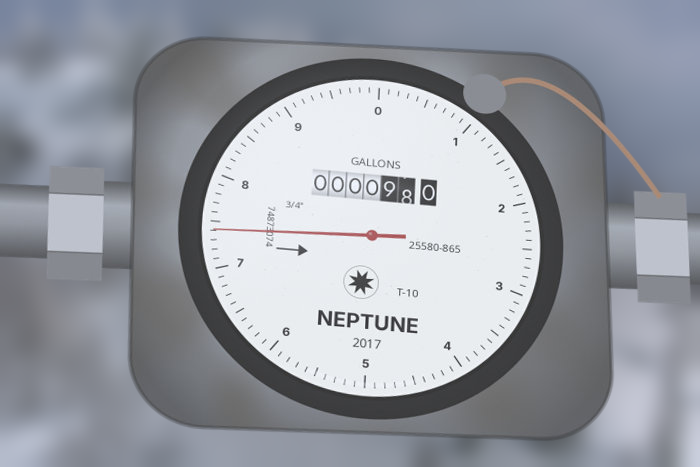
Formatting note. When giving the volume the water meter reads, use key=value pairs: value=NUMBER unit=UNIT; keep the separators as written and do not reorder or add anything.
value=977.4 unit=gal
